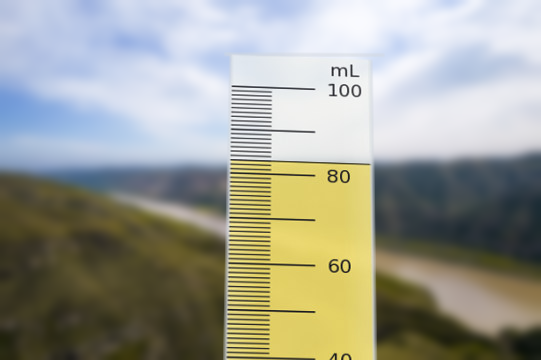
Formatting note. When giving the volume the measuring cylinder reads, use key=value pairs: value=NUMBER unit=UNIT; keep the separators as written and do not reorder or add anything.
value=83 unit=mL
